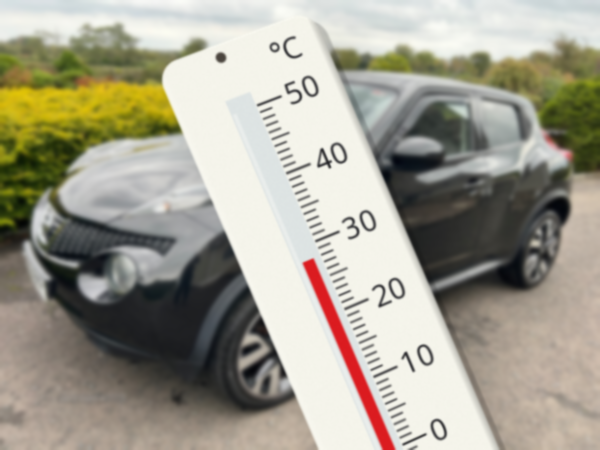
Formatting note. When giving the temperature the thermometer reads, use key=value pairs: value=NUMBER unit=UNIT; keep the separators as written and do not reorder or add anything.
value=28 unit=°C
